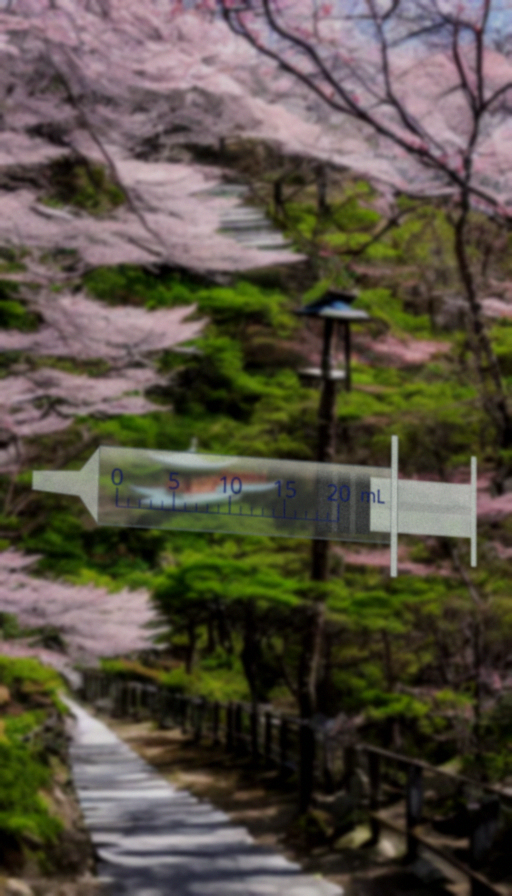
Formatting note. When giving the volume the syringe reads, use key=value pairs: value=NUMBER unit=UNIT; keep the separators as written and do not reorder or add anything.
value=18 unit=mL
